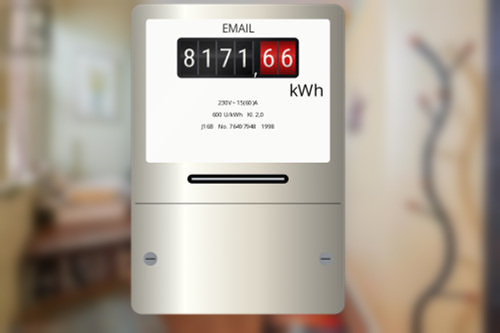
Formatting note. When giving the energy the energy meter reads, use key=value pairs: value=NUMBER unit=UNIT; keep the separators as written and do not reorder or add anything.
value=8171.66 unit=kWh
